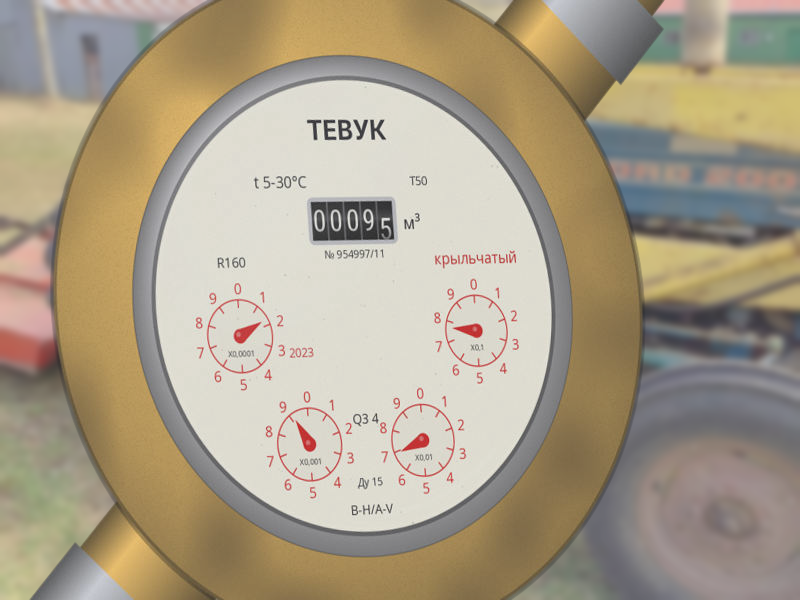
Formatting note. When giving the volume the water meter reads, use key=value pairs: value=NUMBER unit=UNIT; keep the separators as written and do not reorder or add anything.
value=94.7691 unit=m³
